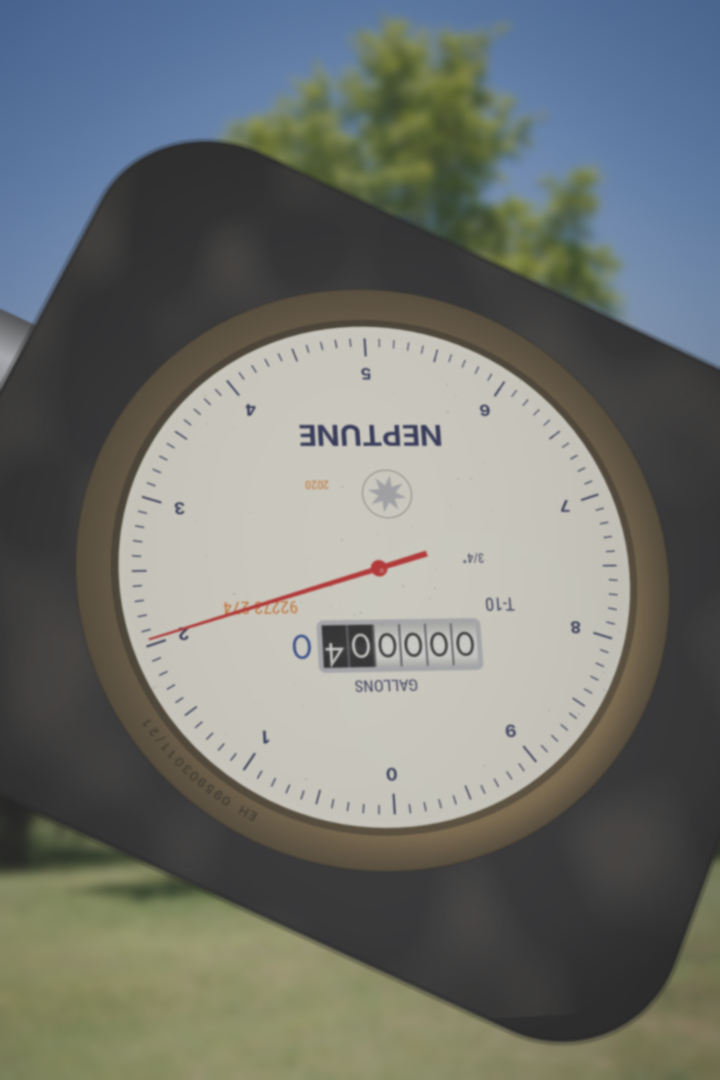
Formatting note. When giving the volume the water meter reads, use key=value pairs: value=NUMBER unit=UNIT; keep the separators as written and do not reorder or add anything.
value=42.0 unit=gal
